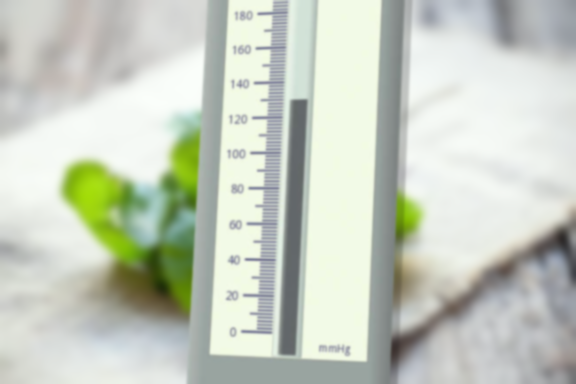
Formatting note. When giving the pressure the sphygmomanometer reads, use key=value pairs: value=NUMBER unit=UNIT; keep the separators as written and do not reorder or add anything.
value=130 unit=mmHg
